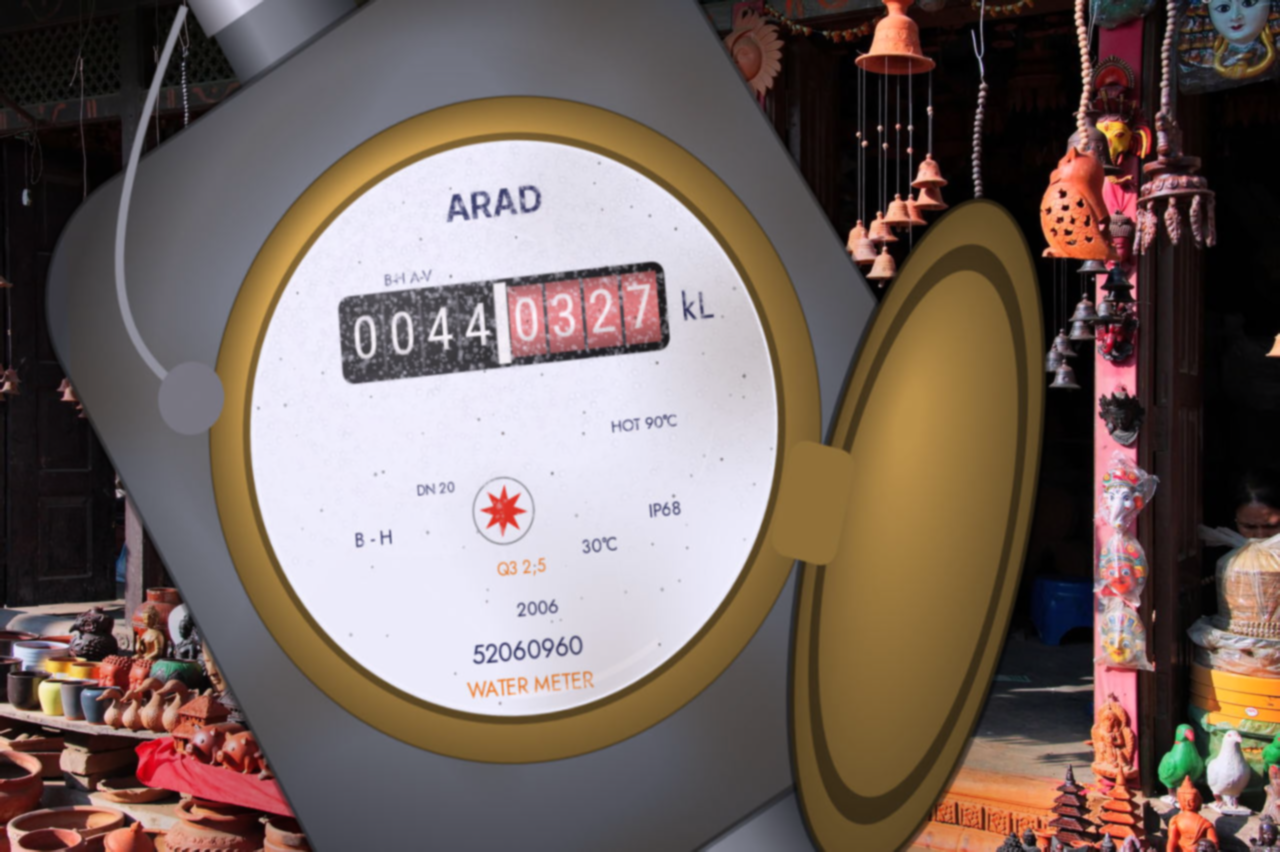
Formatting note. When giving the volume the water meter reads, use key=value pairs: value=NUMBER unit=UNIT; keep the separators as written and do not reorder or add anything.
value=44.0327 unit=kL
